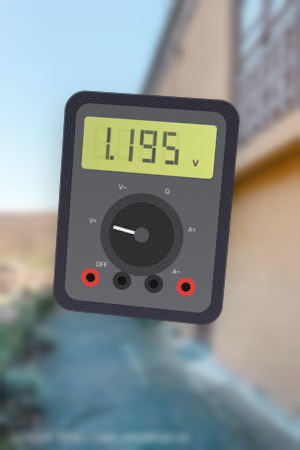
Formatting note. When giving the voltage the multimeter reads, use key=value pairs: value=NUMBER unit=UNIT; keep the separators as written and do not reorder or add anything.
value=1.195 unit=V
